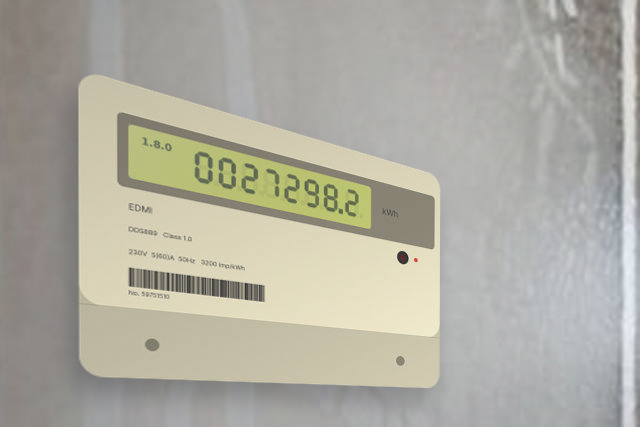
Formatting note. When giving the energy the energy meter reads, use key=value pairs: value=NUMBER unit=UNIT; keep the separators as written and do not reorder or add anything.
value=27298.2 unit=kWh
